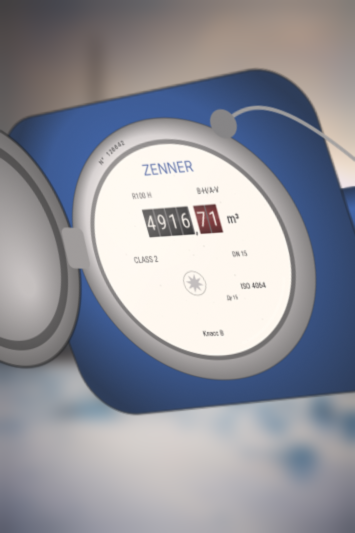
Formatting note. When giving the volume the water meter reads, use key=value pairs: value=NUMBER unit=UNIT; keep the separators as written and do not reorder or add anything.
value=4916.71 unit=m³
